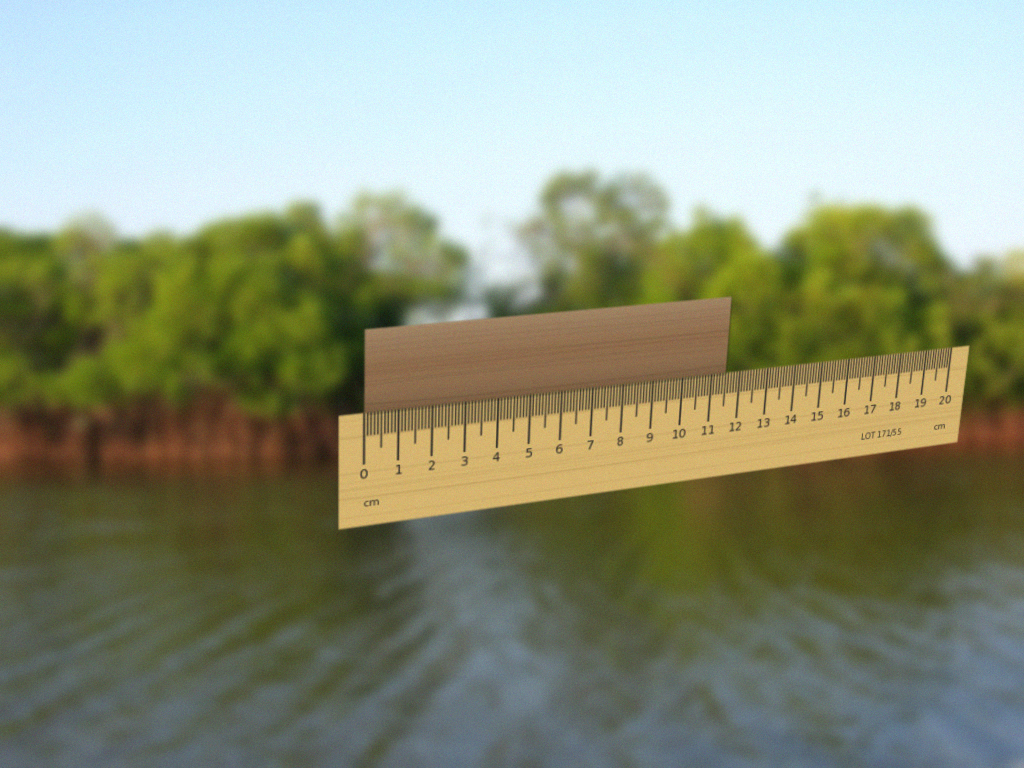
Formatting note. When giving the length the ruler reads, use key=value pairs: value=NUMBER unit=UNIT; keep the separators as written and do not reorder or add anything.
value=11.5 unit=cm
